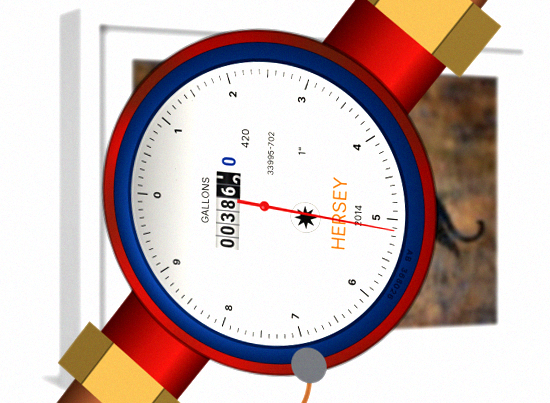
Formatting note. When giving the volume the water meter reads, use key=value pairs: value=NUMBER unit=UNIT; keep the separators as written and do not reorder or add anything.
value=38615.1 unit=gal
